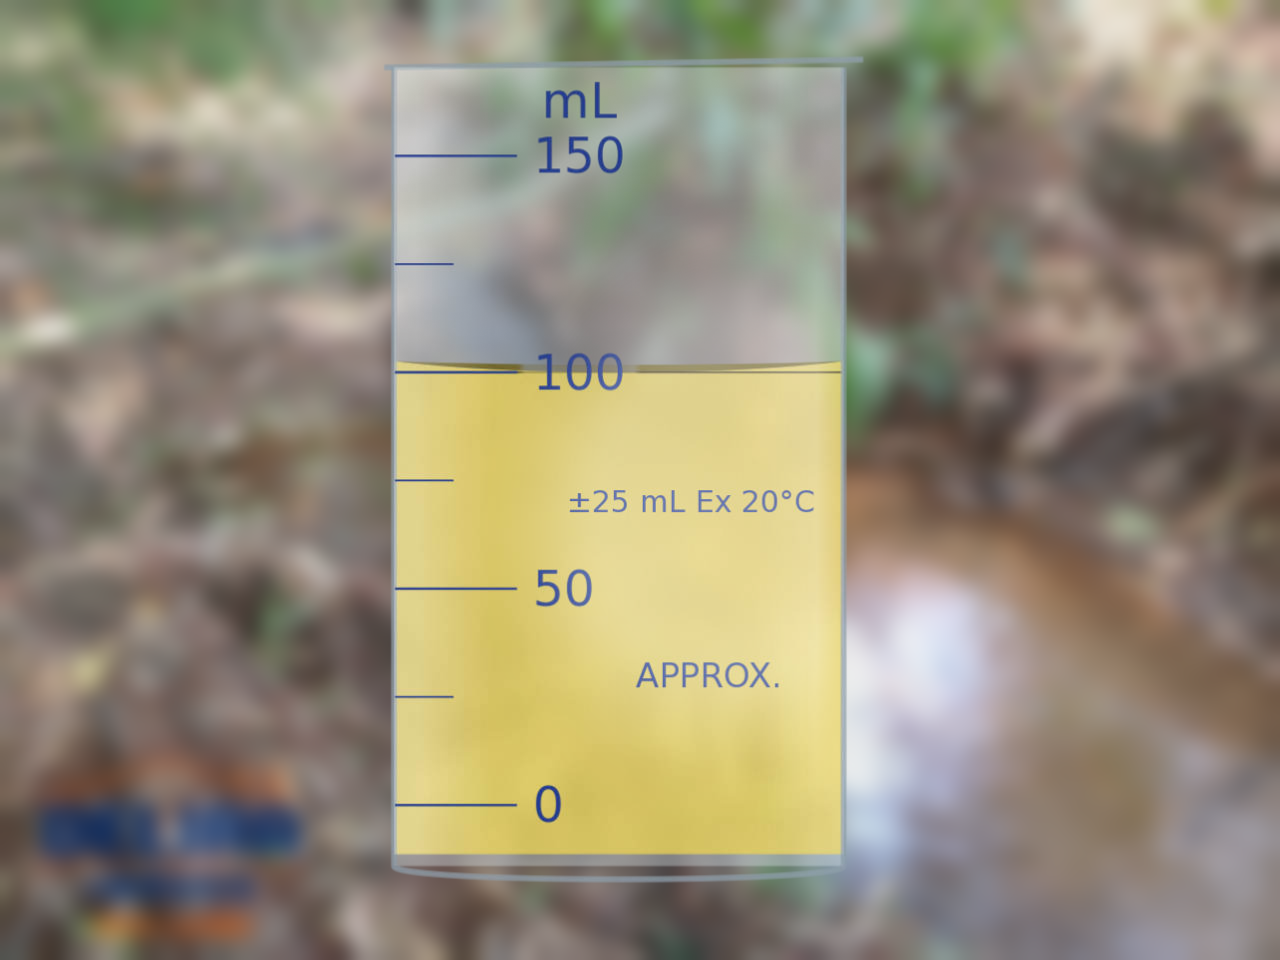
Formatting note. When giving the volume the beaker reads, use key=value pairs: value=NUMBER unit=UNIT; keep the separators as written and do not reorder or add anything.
value=100 unit=mL
